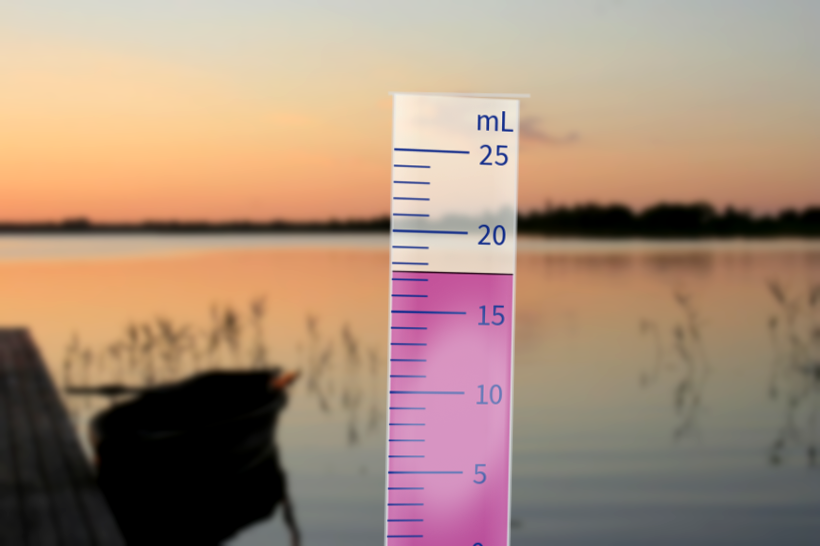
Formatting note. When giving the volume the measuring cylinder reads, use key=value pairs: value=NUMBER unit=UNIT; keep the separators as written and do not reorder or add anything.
value=17.5 unit=mL
